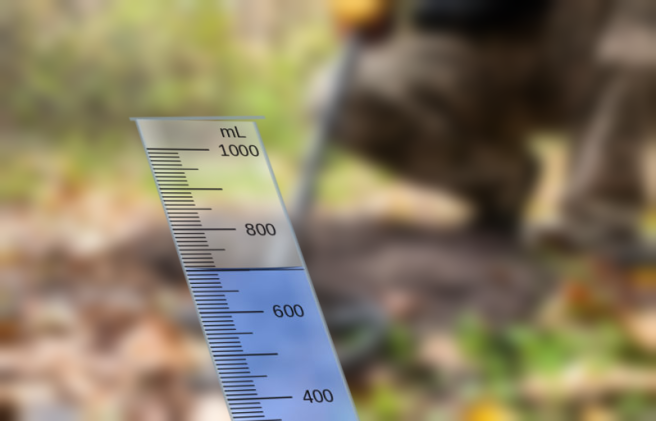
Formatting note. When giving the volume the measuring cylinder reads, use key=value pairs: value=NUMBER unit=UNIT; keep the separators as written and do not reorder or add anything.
value=700 unit=mL
